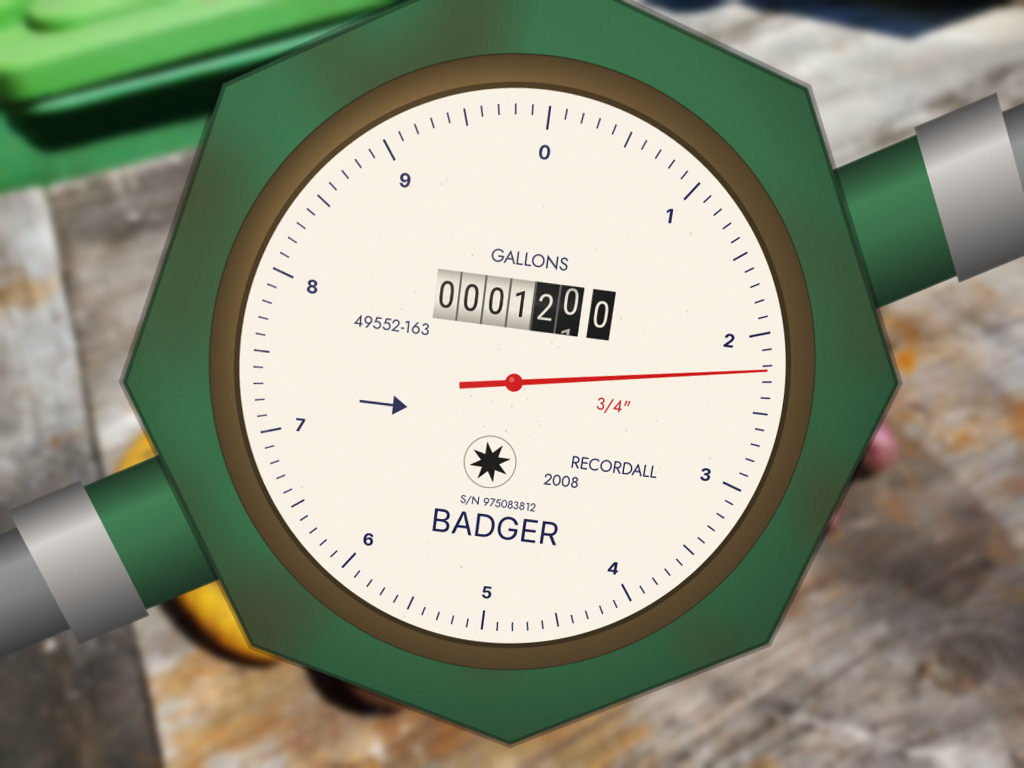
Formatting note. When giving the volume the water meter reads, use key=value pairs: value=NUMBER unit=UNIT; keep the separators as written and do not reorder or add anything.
value=1202.2 unit=gal
